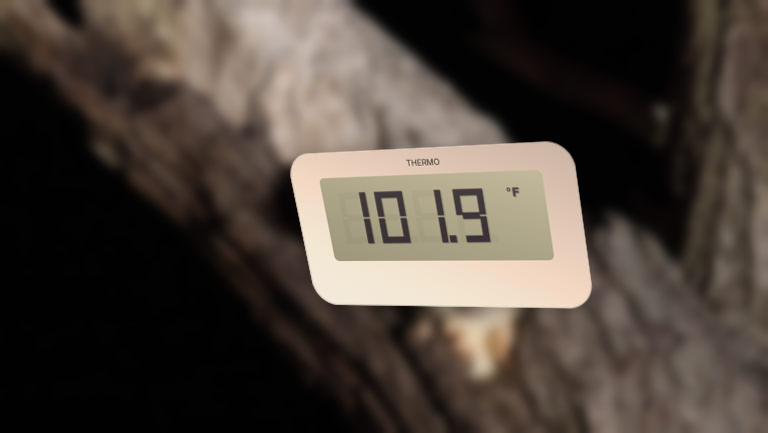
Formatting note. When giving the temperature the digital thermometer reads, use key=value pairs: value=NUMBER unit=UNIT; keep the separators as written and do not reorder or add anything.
value=101.9 unit=°F
